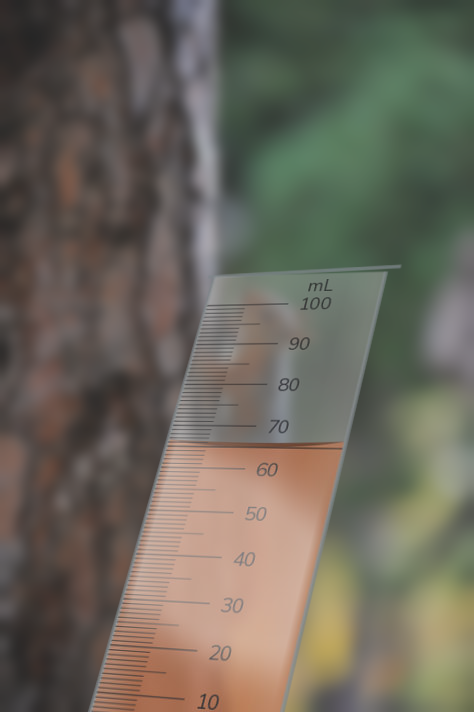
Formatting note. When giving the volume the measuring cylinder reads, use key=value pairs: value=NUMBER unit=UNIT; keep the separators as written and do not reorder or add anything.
value=65 unit=mL
